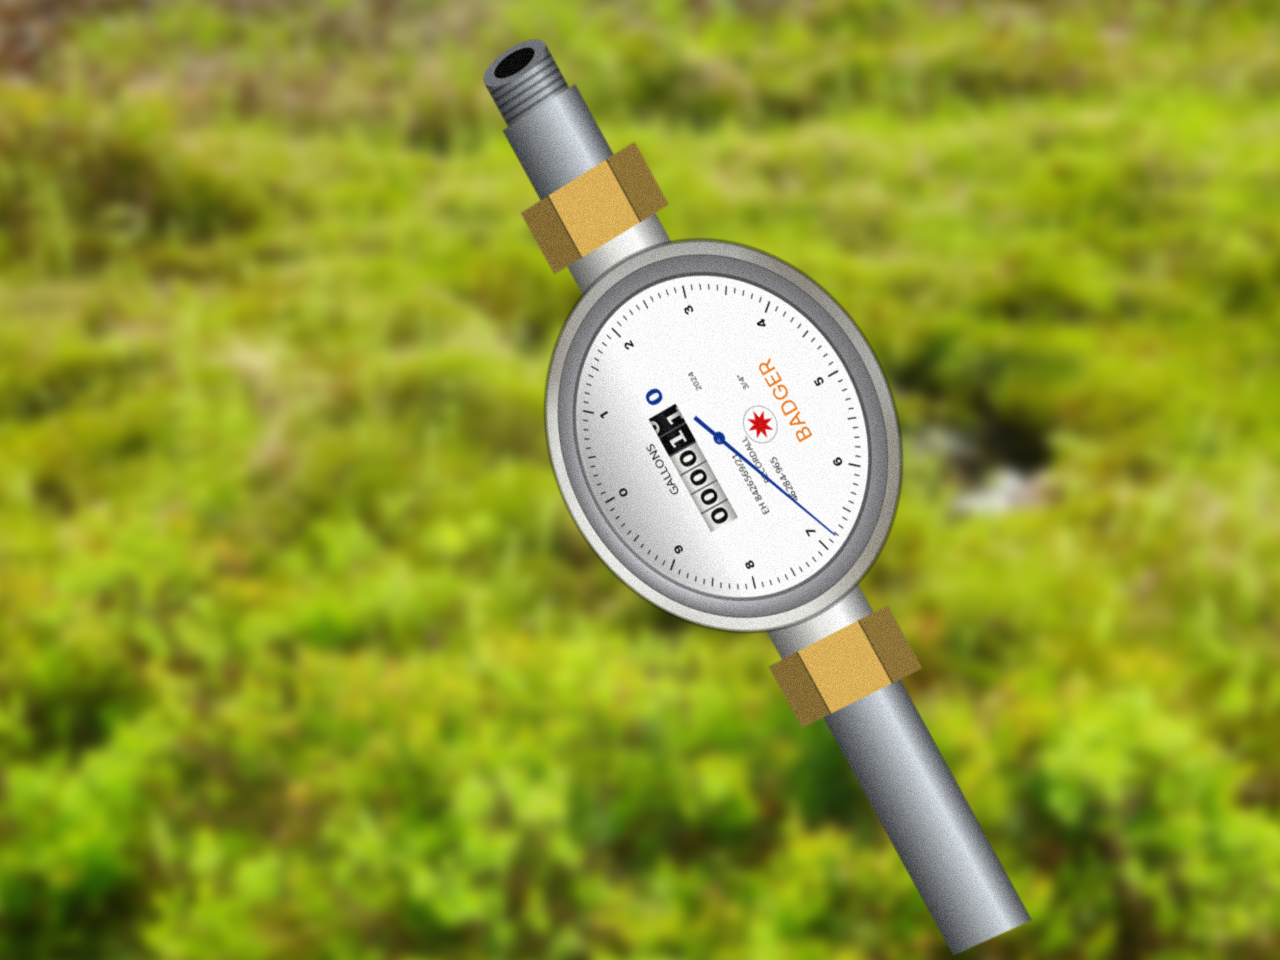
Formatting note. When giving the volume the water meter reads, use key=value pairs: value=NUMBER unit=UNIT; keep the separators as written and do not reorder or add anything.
value=106.8 unit=gal
